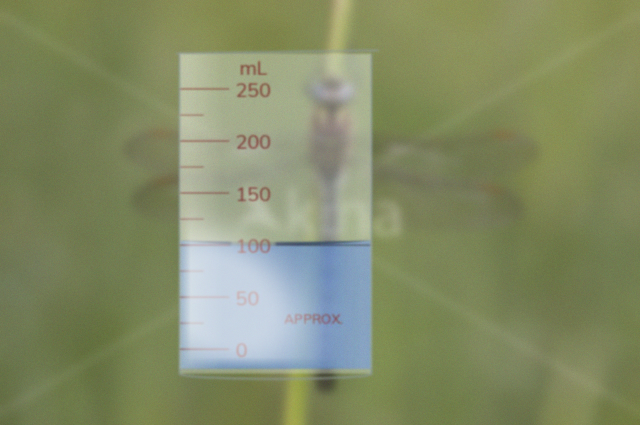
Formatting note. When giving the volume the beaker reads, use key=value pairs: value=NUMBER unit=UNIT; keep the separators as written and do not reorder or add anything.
value=100 unit=mL
